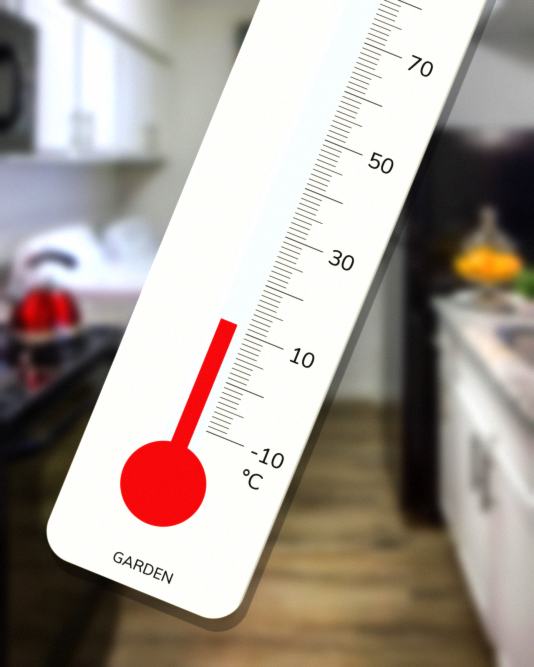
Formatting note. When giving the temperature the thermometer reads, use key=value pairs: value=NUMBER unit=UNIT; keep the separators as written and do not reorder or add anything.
value=11 unit=°C
